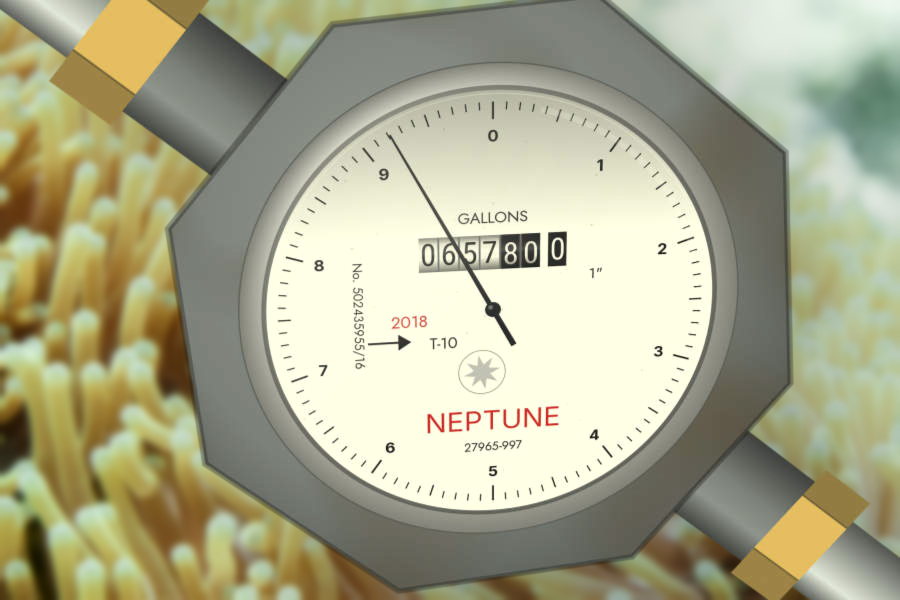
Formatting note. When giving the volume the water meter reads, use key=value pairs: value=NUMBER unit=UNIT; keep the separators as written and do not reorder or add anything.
value=657799.2 unit=gal
